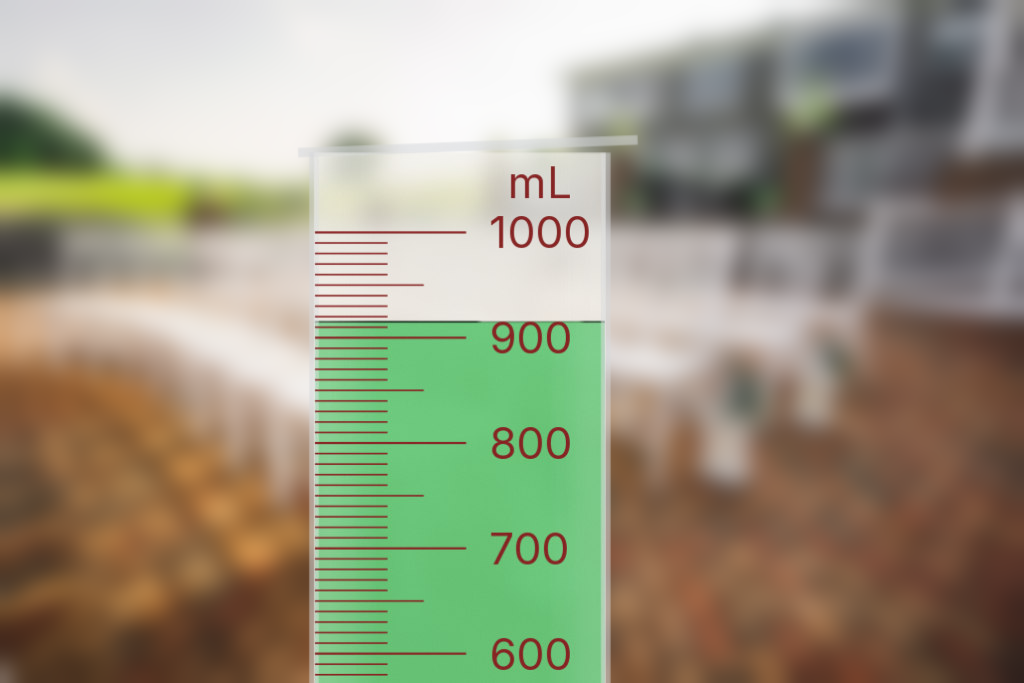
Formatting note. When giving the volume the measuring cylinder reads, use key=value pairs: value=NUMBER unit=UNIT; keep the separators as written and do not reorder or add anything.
value=915 unit=mL
